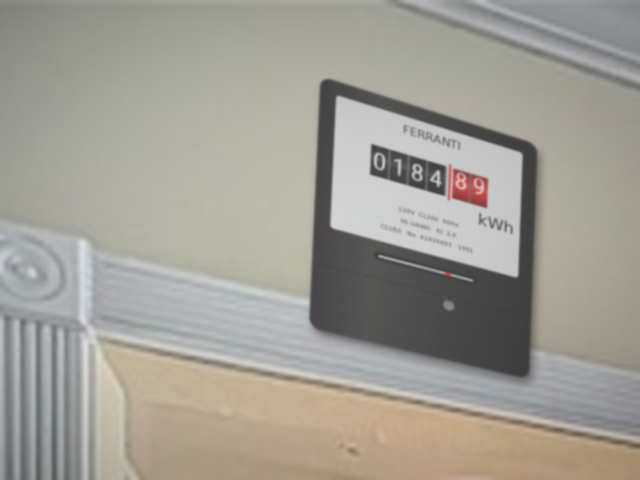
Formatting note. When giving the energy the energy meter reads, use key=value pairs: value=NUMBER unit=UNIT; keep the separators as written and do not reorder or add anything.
value=184.89 unit=kWh
